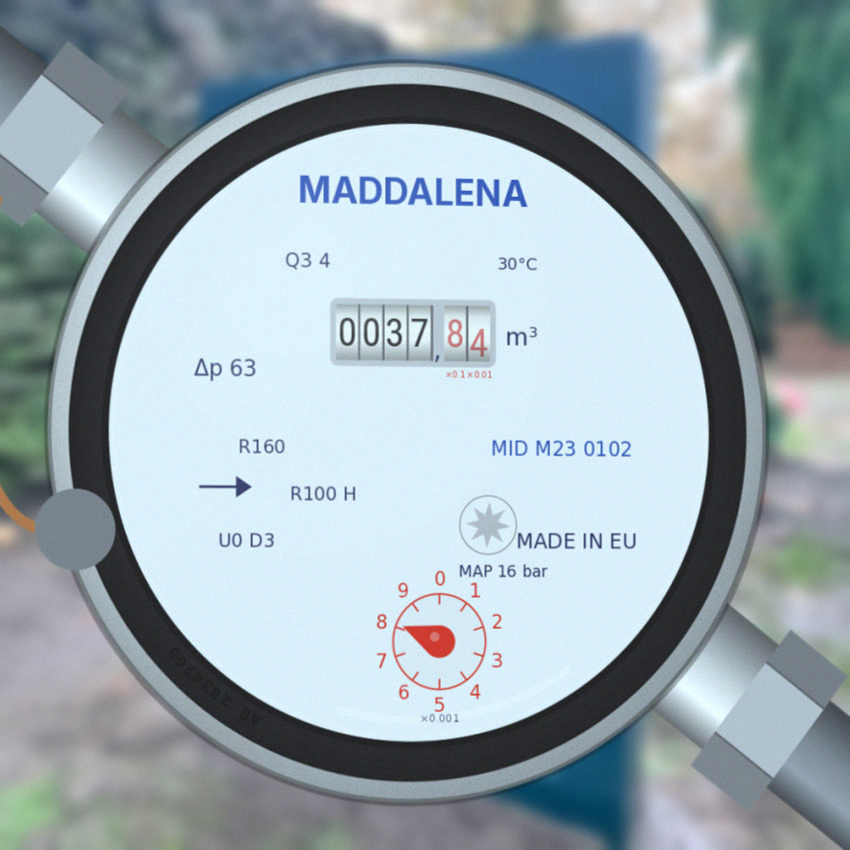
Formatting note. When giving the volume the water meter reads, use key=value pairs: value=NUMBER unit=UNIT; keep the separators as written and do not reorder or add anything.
value=37.838 unit=m³
